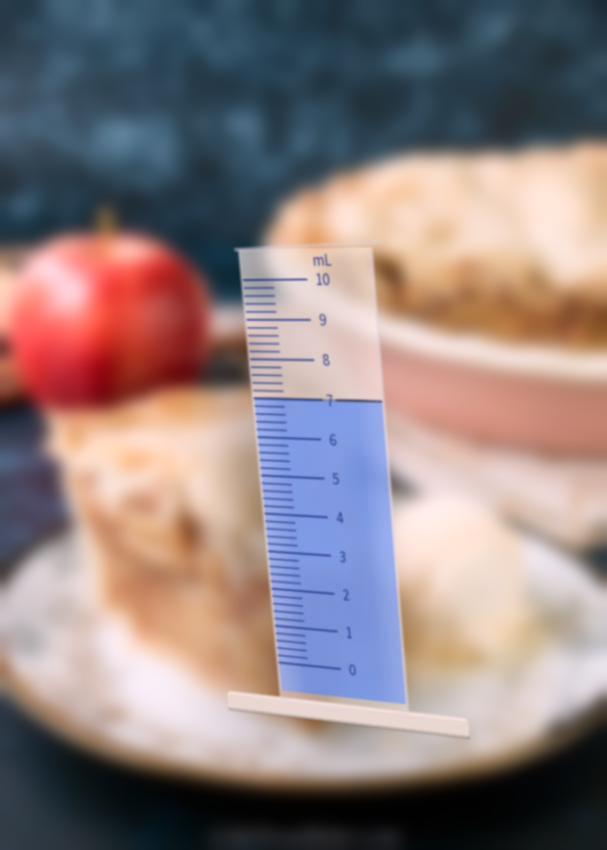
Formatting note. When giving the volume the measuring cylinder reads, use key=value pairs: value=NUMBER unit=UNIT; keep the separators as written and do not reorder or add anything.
value=7 unit=mL
